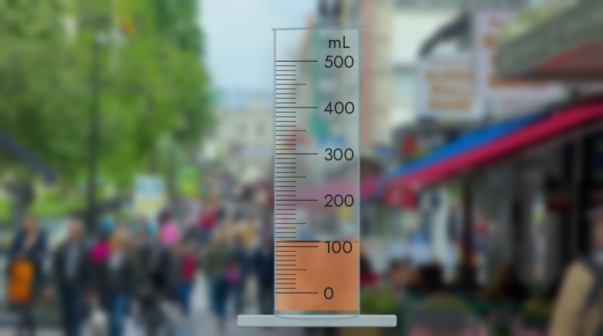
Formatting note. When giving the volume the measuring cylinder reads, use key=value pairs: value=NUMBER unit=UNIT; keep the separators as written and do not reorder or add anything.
value=110 unit=mL
